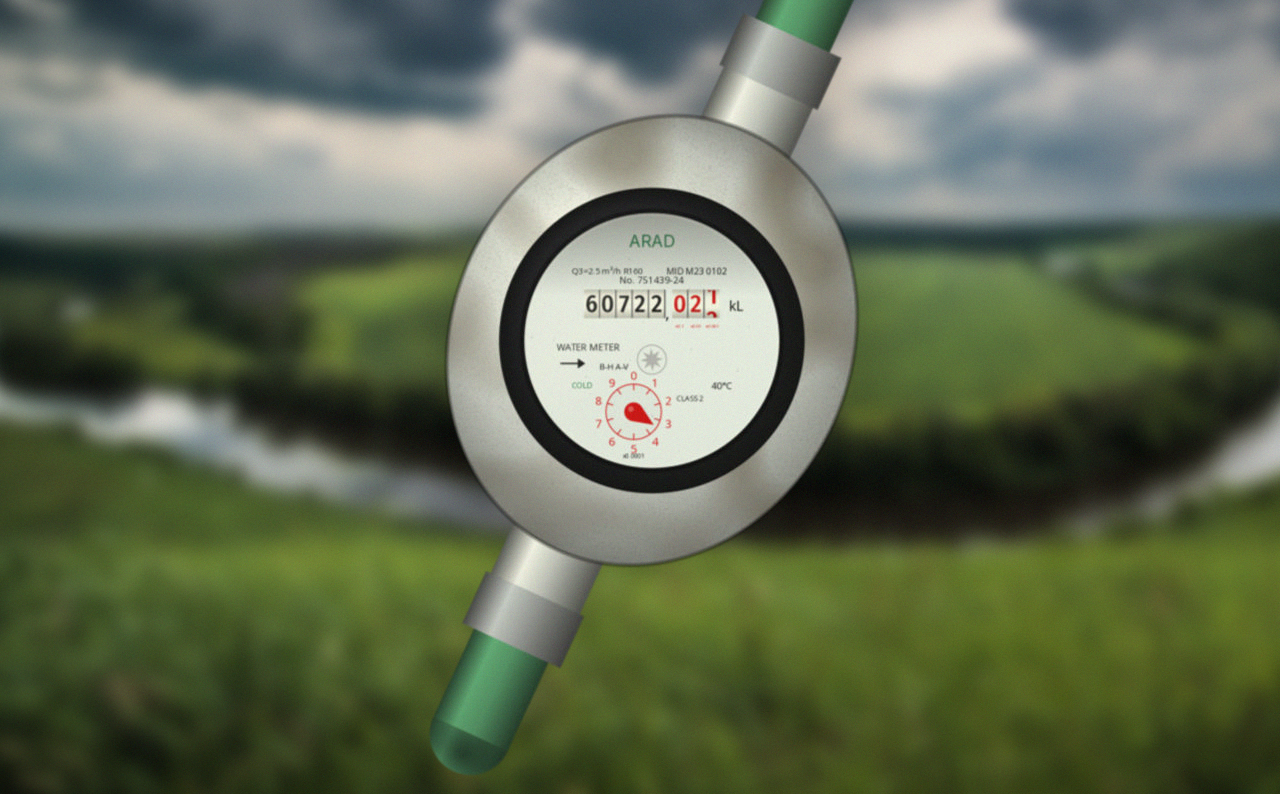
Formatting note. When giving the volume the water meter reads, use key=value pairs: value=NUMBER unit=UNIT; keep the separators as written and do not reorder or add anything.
value=60722.0213 unit=kL
